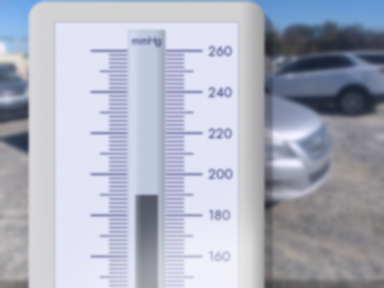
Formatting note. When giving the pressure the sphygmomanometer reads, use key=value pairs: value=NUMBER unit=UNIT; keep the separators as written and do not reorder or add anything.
value=190 unit=mmHg
